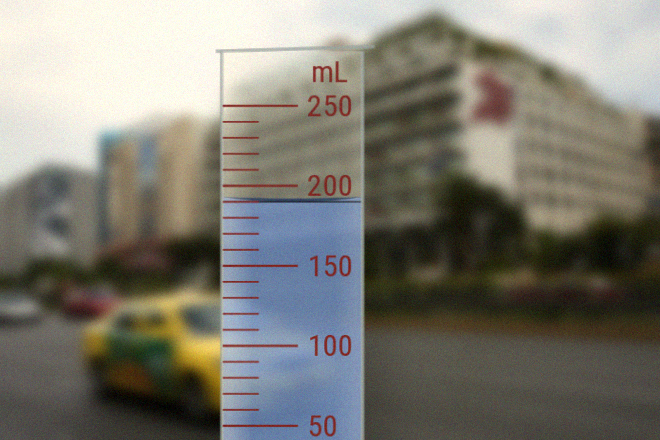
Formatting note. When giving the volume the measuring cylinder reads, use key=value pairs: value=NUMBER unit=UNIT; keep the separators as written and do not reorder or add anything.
value=190 unit=mL
